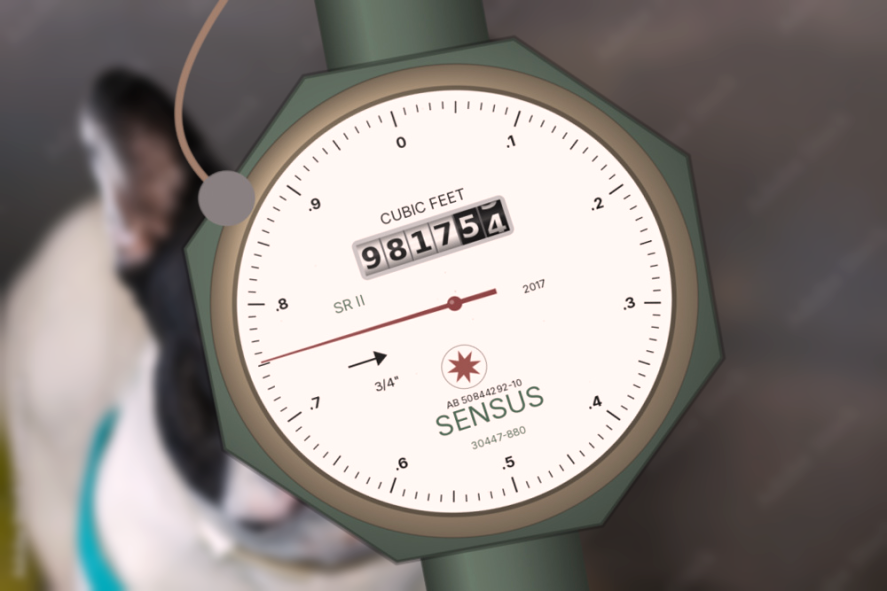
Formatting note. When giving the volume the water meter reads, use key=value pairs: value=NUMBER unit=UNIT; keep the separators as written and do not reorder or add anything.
value=981753.75 unit=ft³
